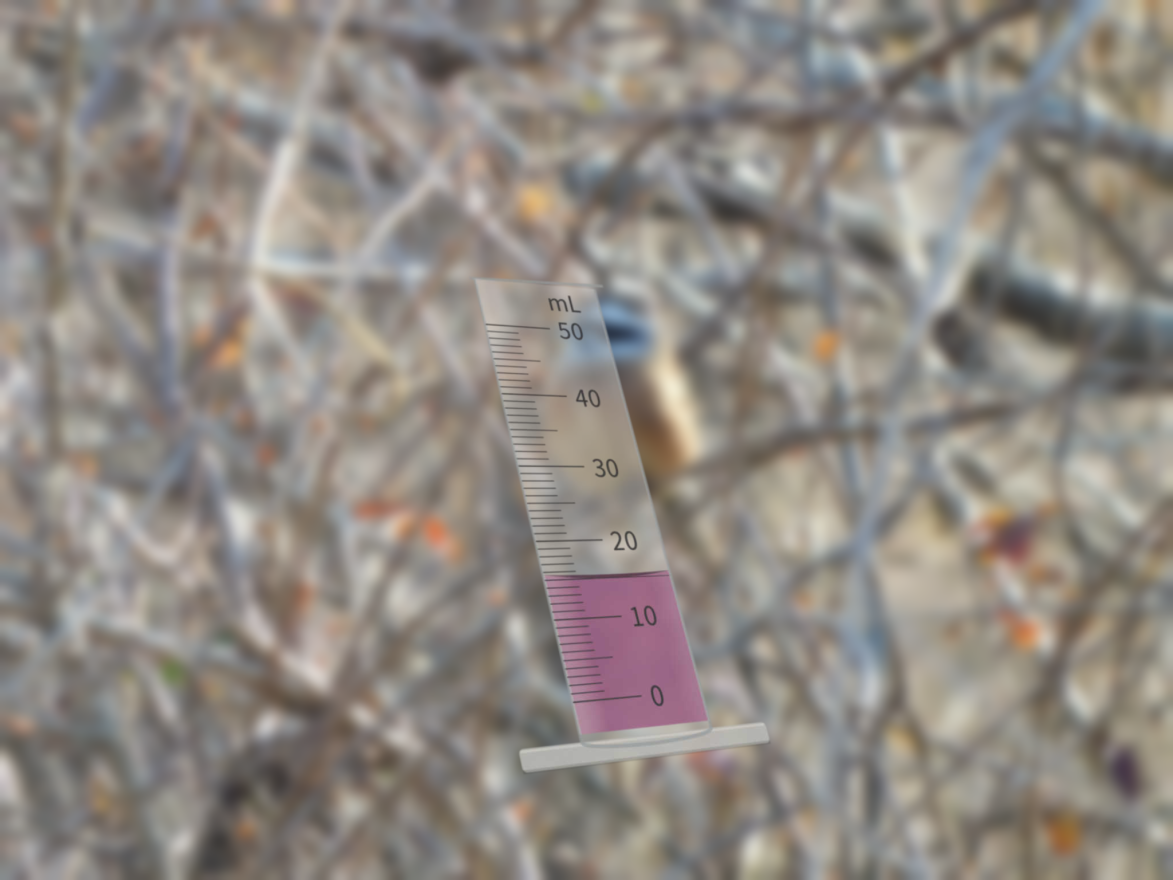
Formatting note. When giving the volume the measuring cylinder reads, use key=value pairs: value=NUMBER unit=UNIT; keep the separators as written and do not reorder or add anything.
value=15 unit=mL
